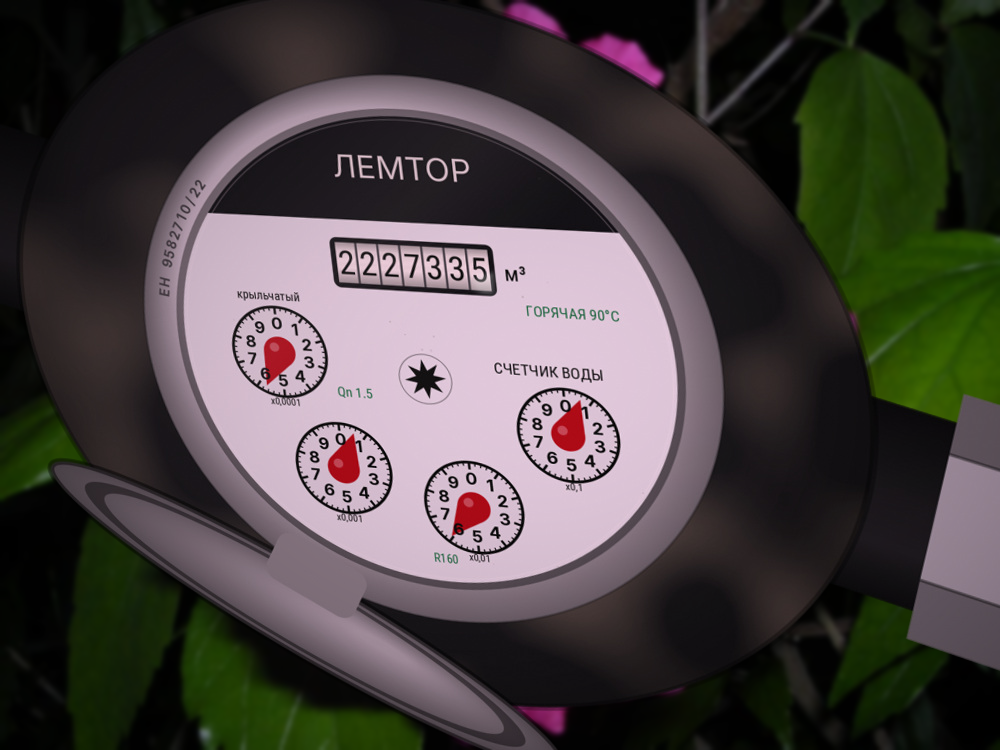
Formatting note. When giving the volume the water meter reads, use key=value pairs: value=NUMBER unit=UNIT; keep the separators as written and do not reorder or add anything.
value=2227335.0605 unit=m³
